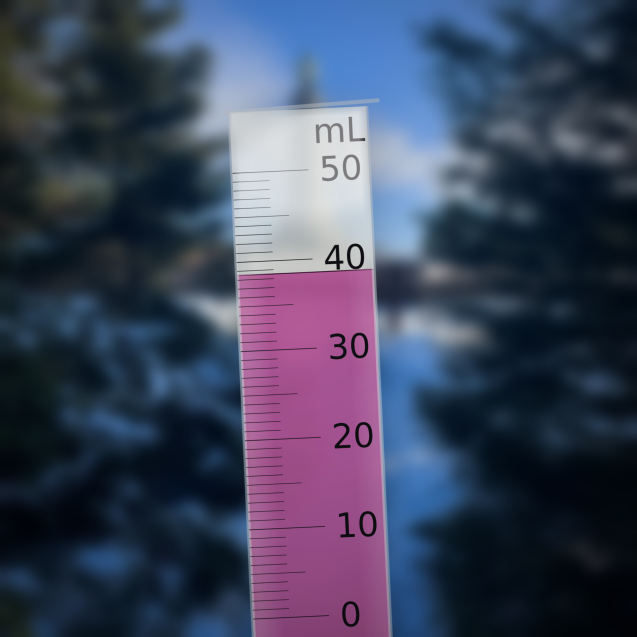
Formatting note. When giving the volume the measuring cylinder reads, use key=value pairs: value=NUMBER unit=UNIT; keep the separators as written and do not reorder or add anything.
value=38.5 unit=mL
